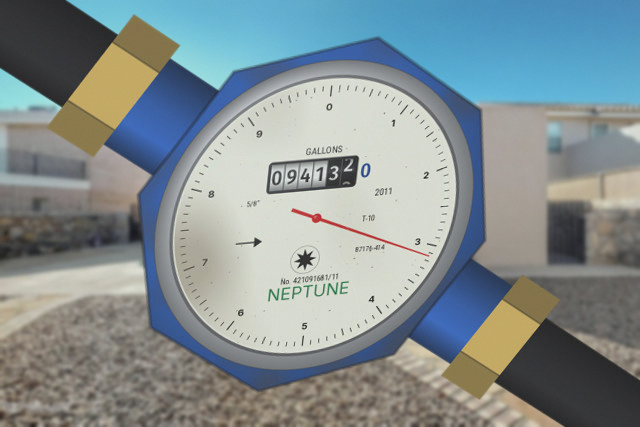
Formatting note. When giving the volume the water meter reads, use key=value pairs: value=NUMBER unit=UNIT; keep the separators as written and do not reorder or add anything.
value=941323.1 unit=gal
